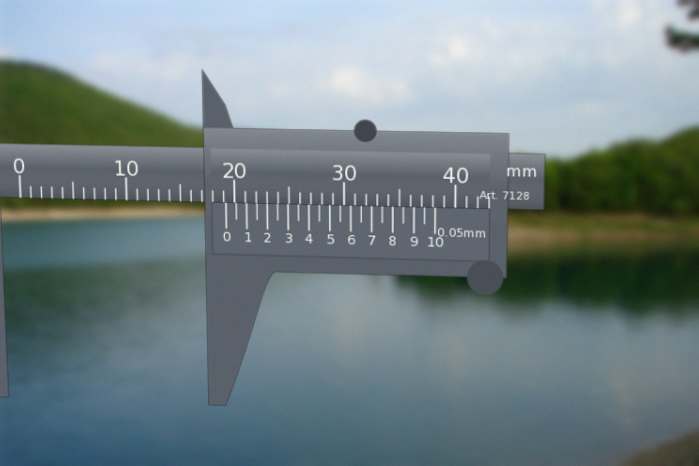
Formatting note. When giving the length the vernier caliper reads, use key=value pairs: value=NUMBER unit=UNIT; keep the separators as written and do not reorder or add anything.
value=19.2 unit=mm
